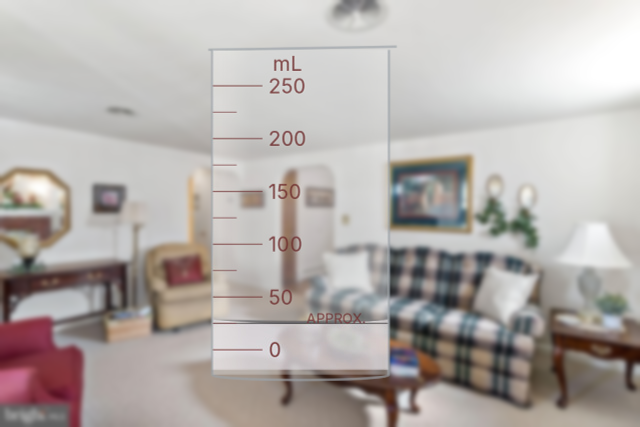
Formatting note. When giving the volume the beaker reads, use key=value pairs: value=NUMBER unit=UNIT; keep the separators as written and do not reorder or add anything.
value=25 unit=mL
